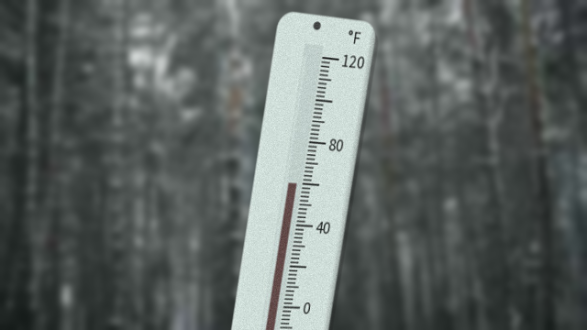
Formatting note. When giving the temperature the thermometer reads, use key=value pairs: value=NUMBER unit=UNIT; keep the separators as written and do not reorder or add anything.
value=60 unit=°F
